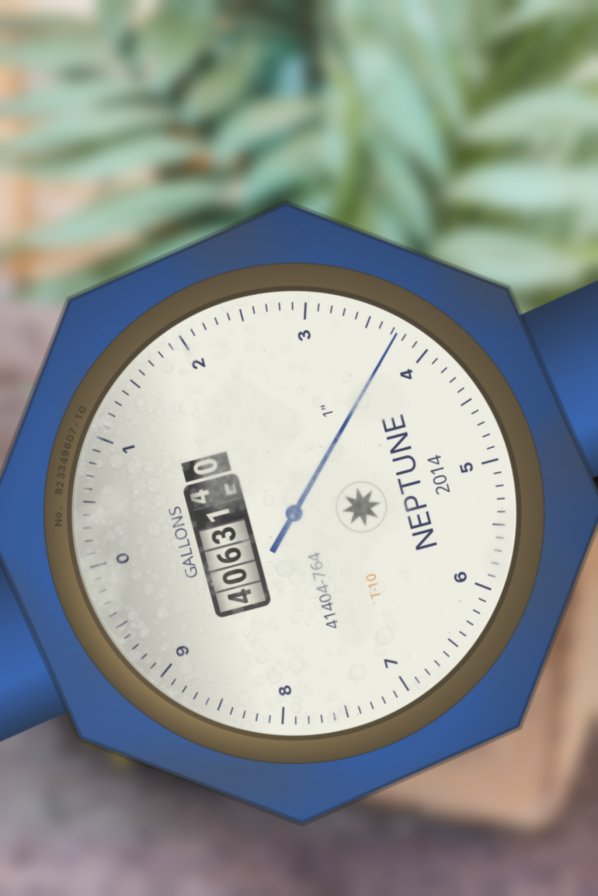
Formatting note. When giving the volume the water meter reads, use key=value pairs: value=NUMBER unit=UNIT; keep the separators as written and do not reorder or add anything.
value=4063143.7 unit=gal
